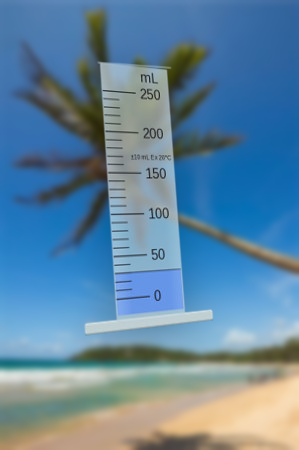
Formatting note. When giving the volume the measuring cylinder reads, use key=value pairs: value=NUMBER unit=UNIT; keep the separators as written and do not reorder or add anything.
value=30 unit=mL
